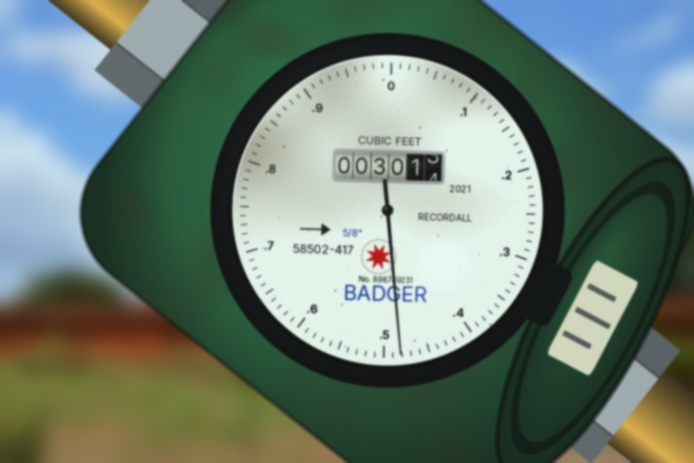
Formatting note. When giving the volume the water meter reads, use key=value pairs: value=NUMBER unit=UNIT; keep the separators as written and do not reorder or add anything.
value=3013.48 unit=ft³
